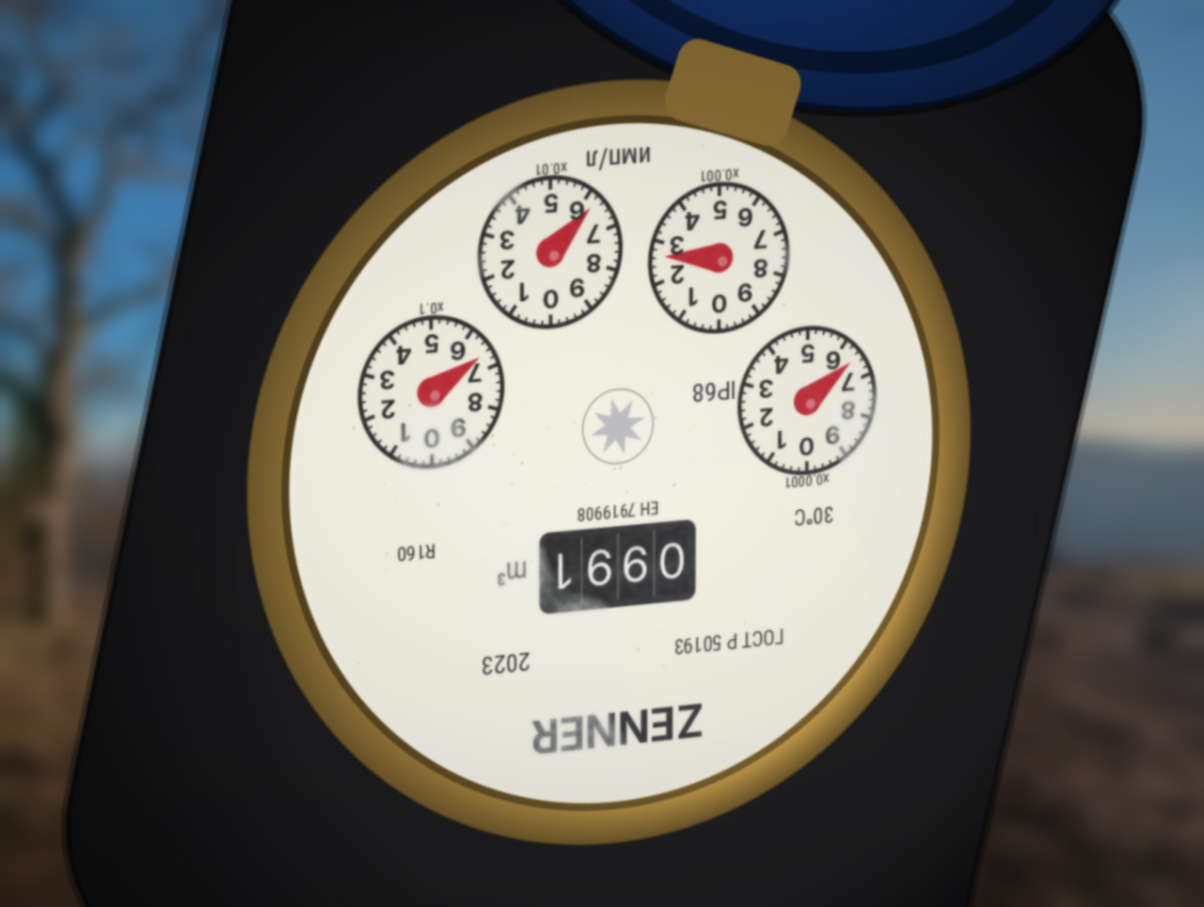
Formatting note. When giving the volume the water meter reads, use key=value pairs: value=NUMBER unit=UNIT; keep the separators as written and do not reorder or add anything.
value=991.6626 unit=m³
